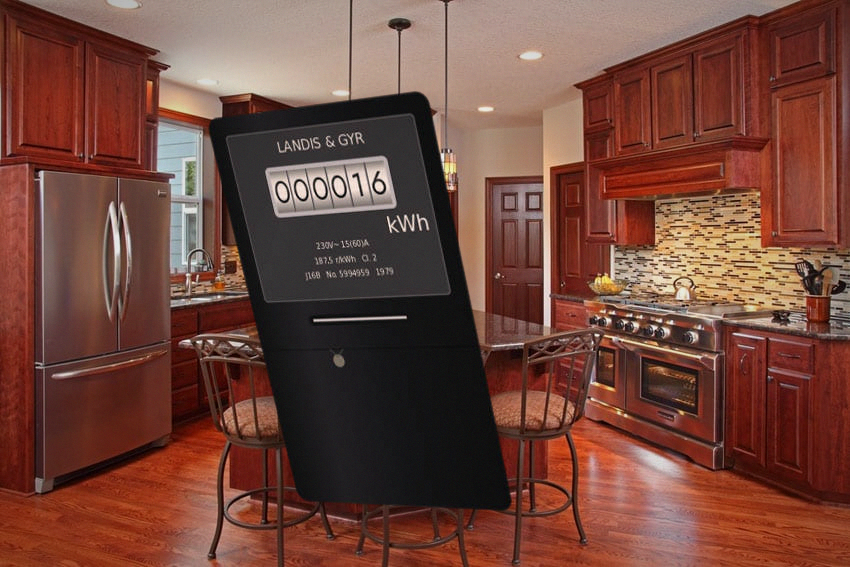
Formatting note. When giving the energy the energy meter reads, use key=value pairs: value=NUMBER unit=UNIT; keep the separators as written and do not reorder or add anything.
value=16 unit=kWh
